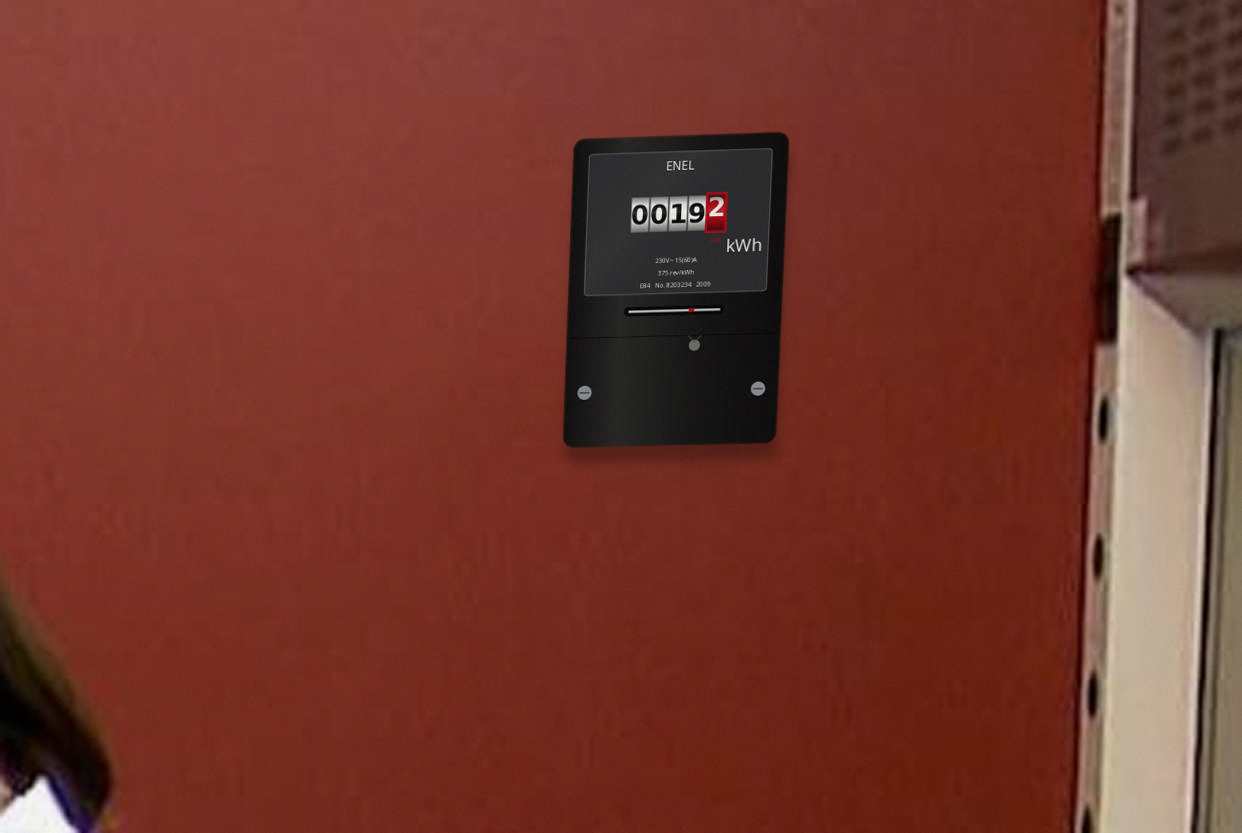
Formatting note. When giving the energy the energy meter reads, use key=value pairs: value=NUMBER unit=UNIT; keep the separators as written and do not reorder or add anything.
value=19.2 unit=kWh
